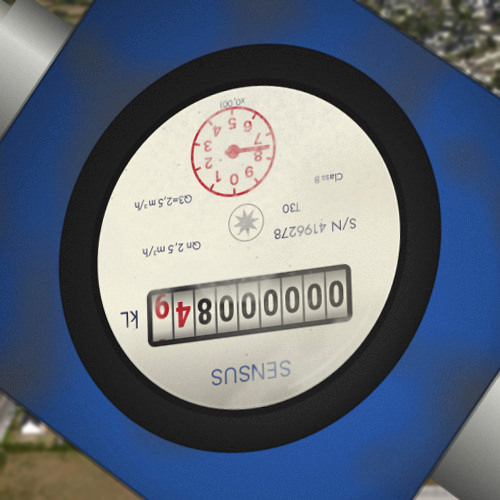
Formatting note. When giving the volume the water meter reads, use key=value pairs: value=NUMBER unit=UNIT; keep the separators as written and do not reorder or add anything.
value=8.487 unit=kL
